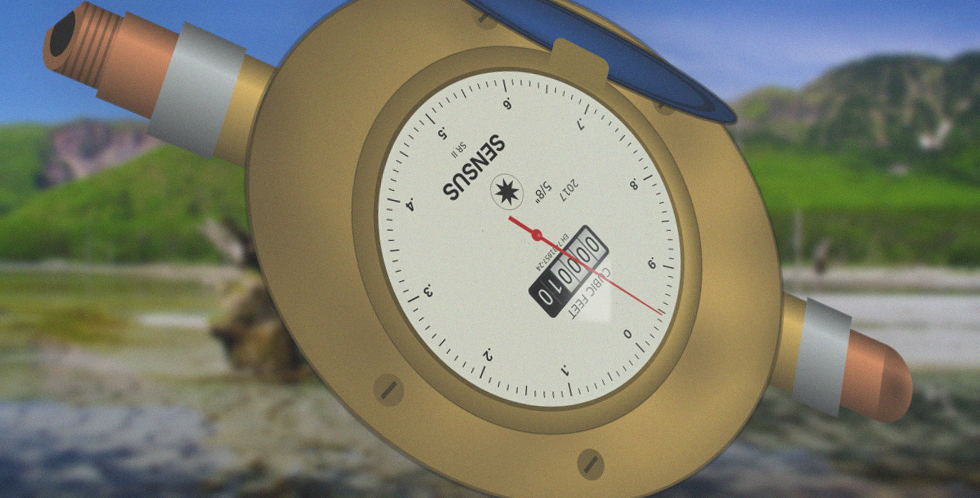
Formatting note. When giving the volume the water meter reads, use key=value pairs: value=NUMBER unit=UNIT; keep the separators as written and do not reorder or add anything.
value=9.95 unit=ft³
